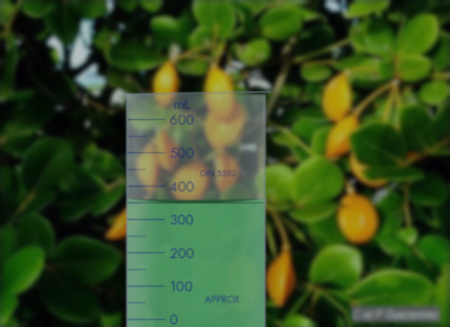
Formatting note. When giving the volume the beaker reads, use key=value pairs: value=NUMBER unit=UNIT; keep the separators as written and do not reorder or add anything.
value=350 unit=mL
